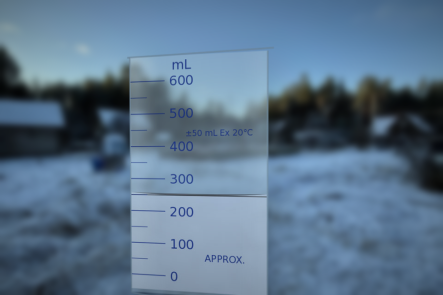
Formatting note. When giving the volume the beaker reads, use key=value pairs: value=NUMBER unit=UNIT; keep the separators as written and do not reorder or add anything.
value=250 unit=mL
